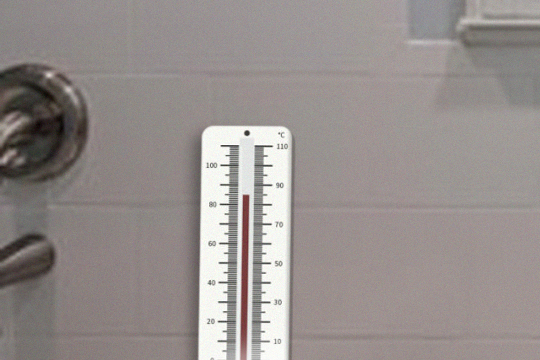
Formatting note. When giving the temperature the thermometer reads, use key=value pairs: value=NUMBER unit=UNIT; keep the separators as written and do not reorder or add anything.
value=85 unit=°C
